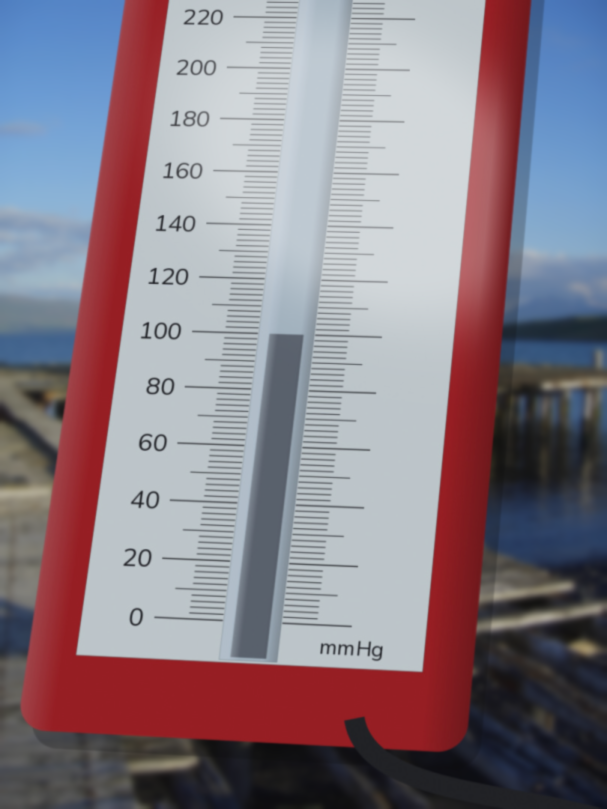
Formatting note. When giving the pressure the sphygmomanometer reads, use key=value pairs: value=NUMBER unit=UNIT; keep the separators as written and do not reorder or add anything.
value=100 unit=mmHg
